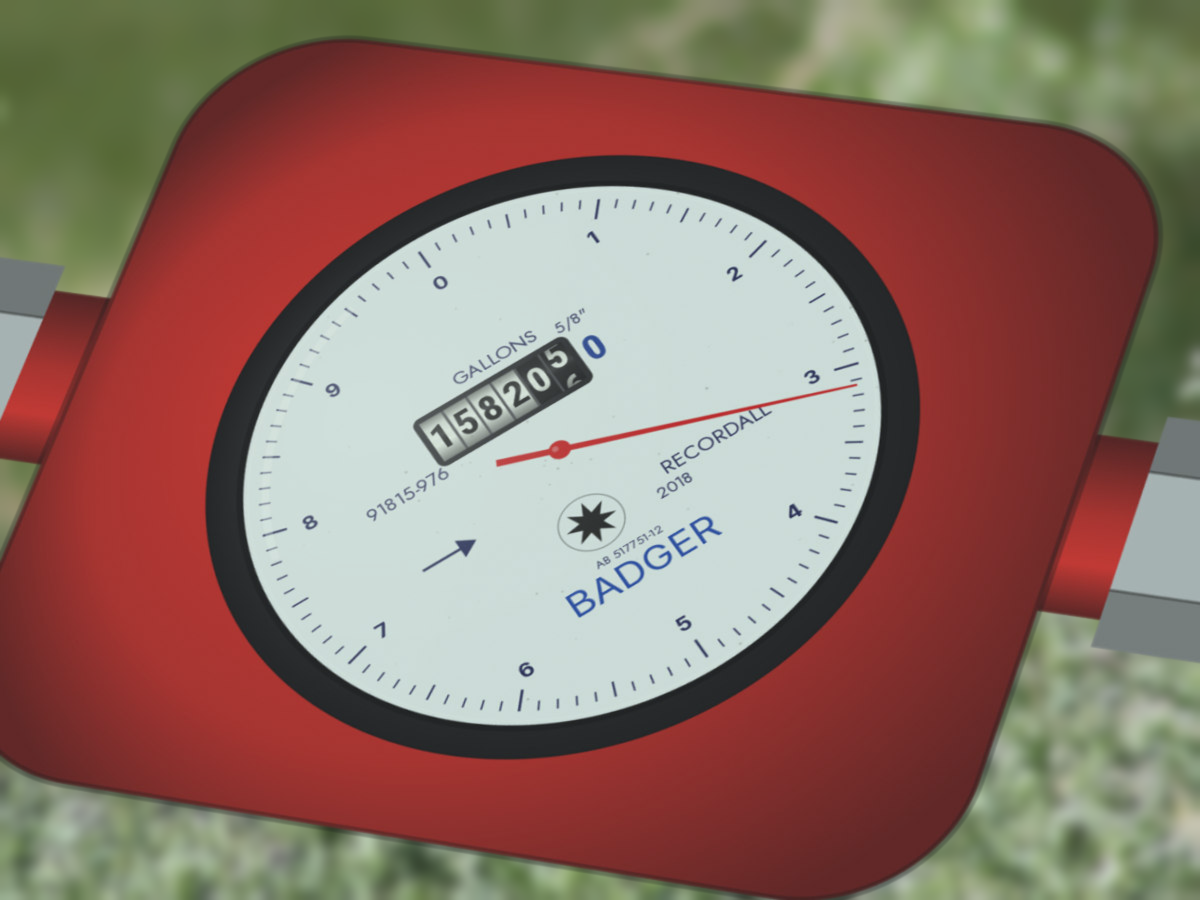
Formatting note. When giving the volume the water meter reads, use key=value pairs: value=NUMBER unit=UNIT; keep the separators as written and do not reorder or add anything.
value=1582053.1 unit=gal
